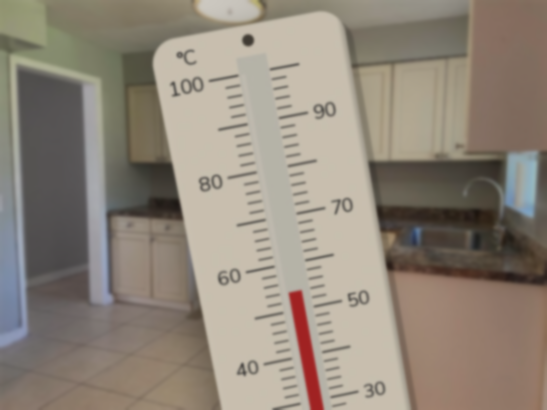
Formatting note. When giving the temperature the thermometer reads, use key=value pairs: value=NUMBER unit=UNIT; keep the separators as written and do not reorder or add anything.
value=54 unit=°C
